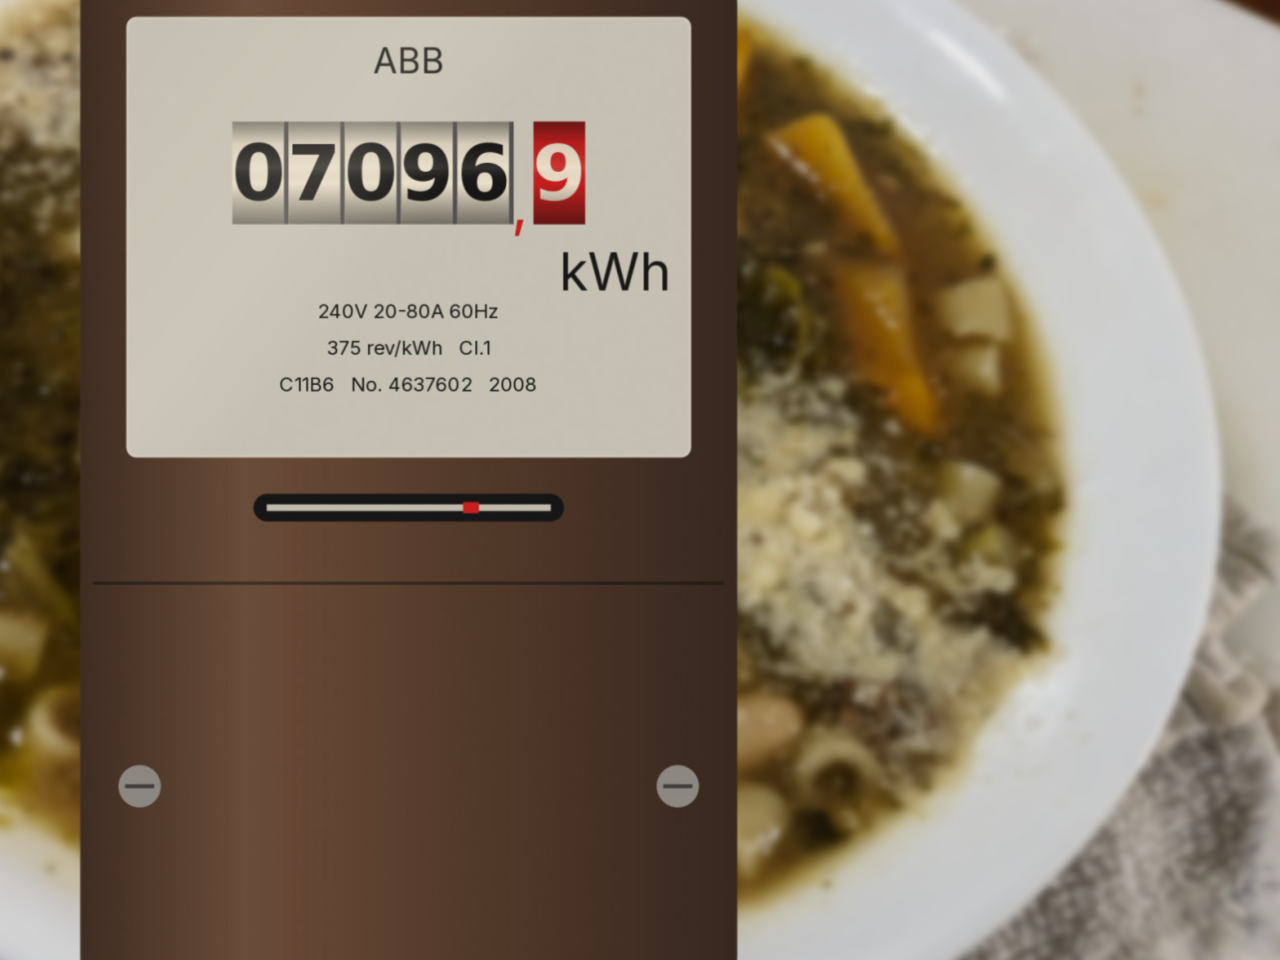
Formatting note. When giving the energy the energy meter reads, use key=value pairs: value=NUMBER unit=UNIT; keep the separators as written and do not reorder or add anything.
value=7096.9 unit=kWh
